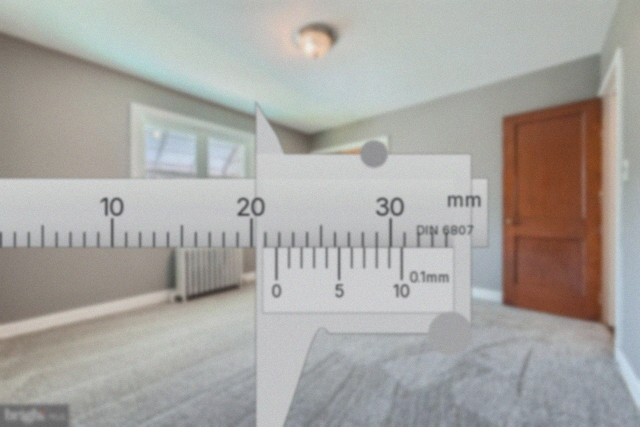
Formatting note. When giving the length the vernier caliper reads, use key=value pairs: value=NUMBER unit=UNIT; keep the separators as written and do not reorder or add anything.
value=21.8 unit=mm
